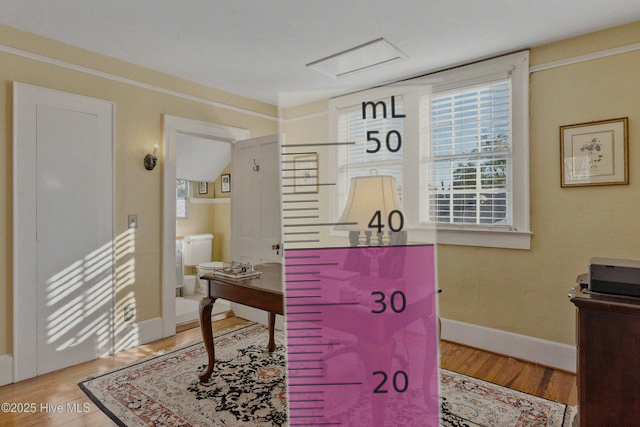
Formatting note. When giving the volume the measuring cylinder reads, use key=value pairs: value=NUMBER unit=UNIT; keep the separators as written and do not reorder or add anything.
value=37 unit=mL
